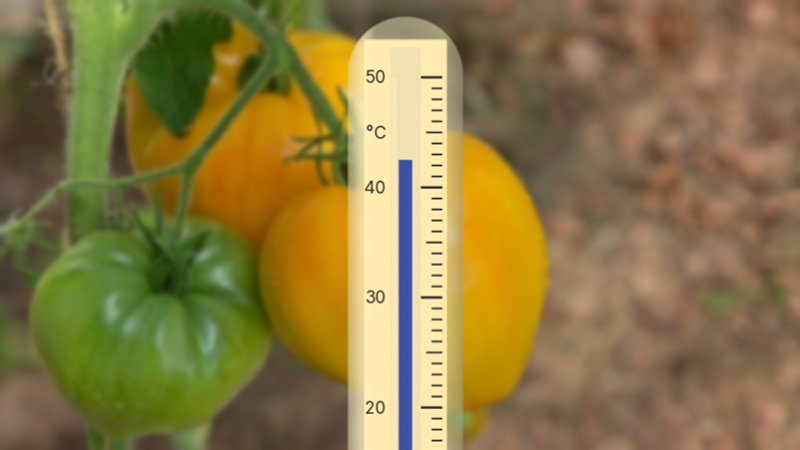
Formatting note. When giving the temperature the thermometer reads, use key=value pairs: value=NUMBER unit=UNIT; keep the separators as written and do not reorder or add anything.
value=42.5 unit=°C
